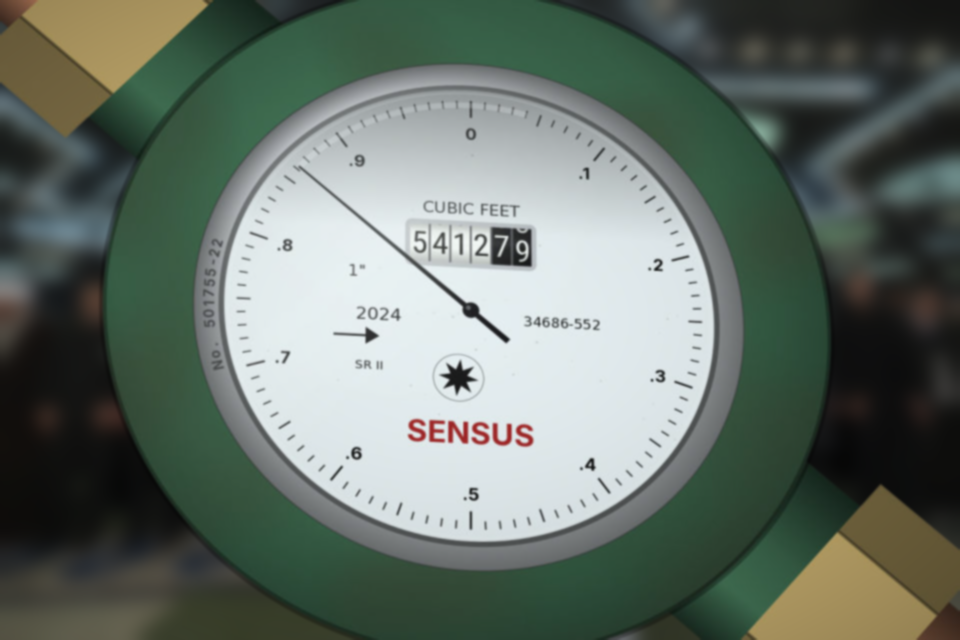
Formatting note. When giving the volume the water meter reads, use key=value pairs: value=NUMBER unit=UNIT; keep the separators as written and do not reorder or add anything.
value=541278.86 unit=ft³
